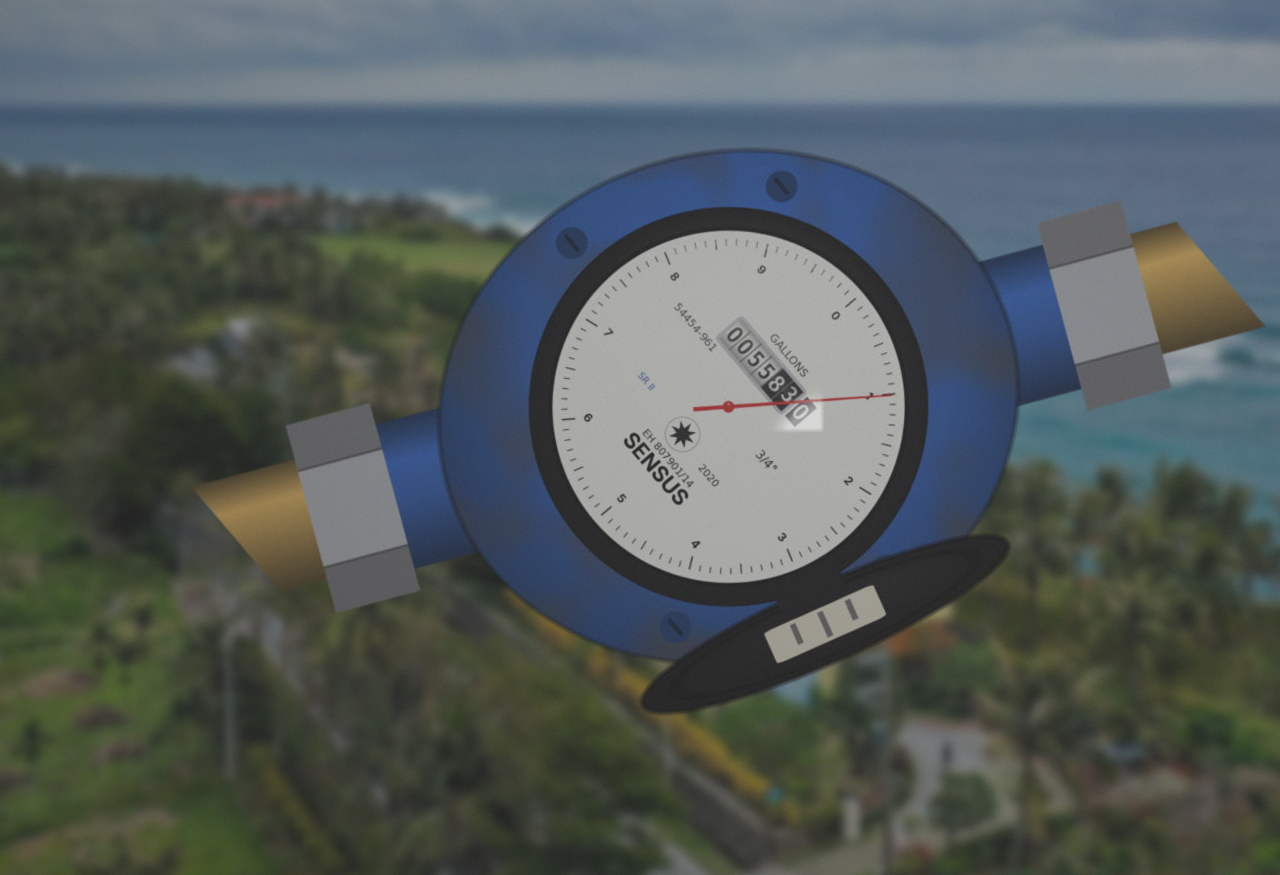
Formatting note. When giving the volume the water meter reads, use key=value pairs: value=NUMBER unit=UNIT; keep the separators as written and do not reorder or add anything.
value=55831.0 unit=gal
